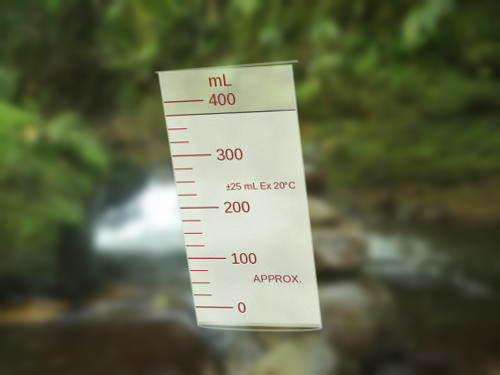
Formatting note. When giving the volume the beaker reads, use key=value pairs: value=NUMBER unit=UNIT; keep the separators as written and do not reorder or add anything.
value=375 unit=mL
